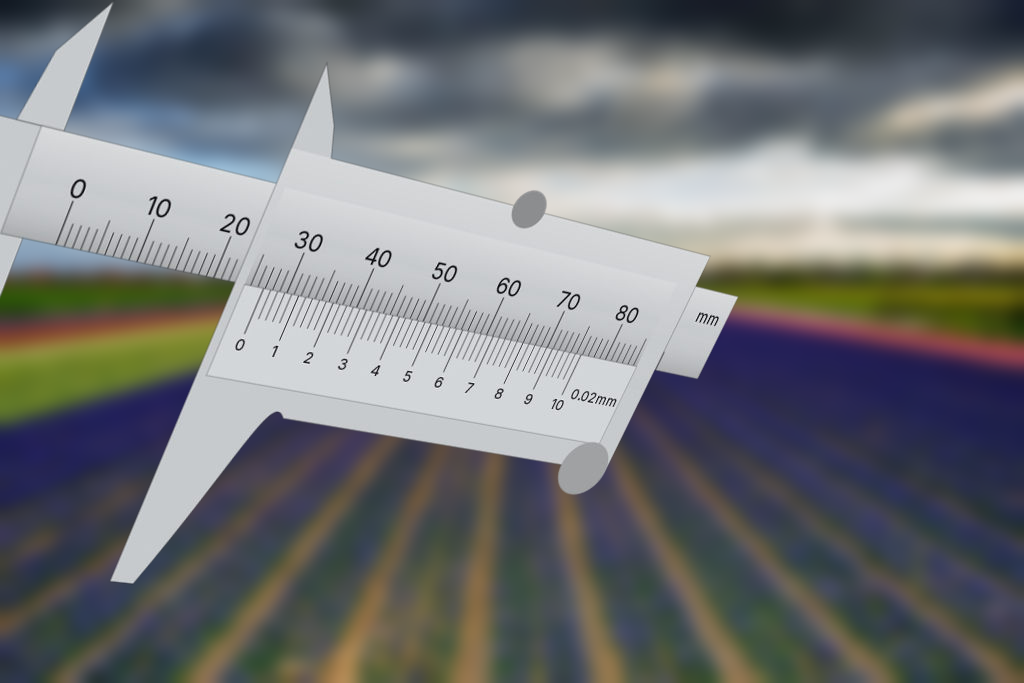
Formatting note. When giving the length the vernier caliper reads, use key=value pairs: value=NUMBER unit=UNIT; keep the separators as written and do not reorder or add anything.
value=26.8 unit=mm
